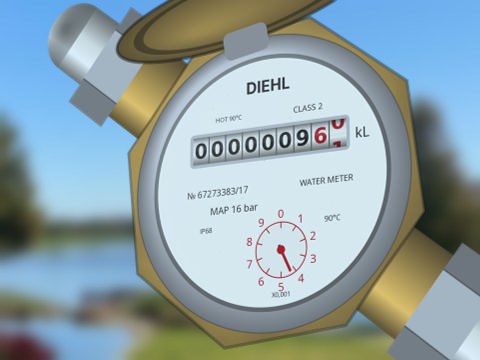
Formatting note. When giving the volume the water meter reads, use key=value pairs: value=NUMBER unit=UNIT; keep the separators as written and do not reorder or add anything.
value=9.604 unit=kL
